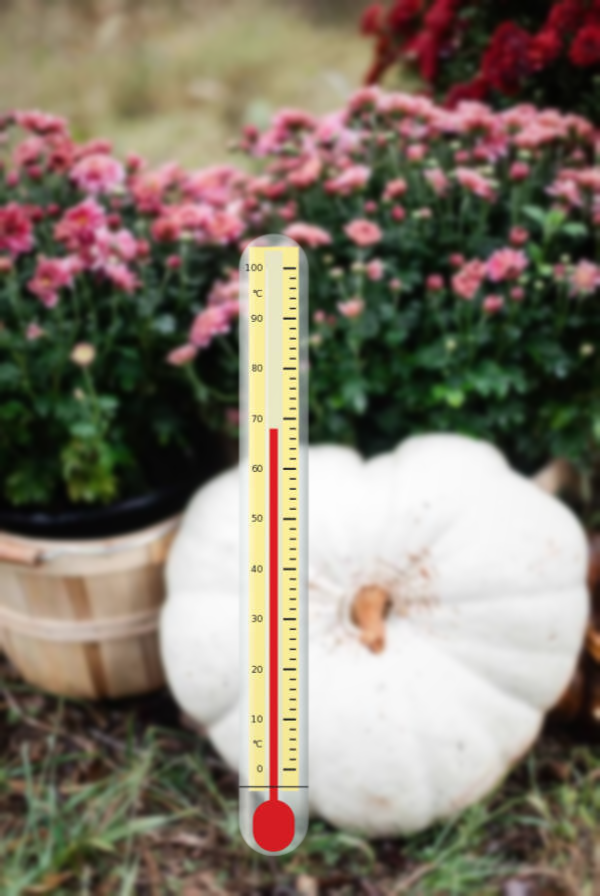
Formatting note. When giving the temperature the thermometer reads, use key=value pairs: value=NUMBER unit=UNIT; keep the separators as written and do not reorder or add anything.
value=68 unit=°C
